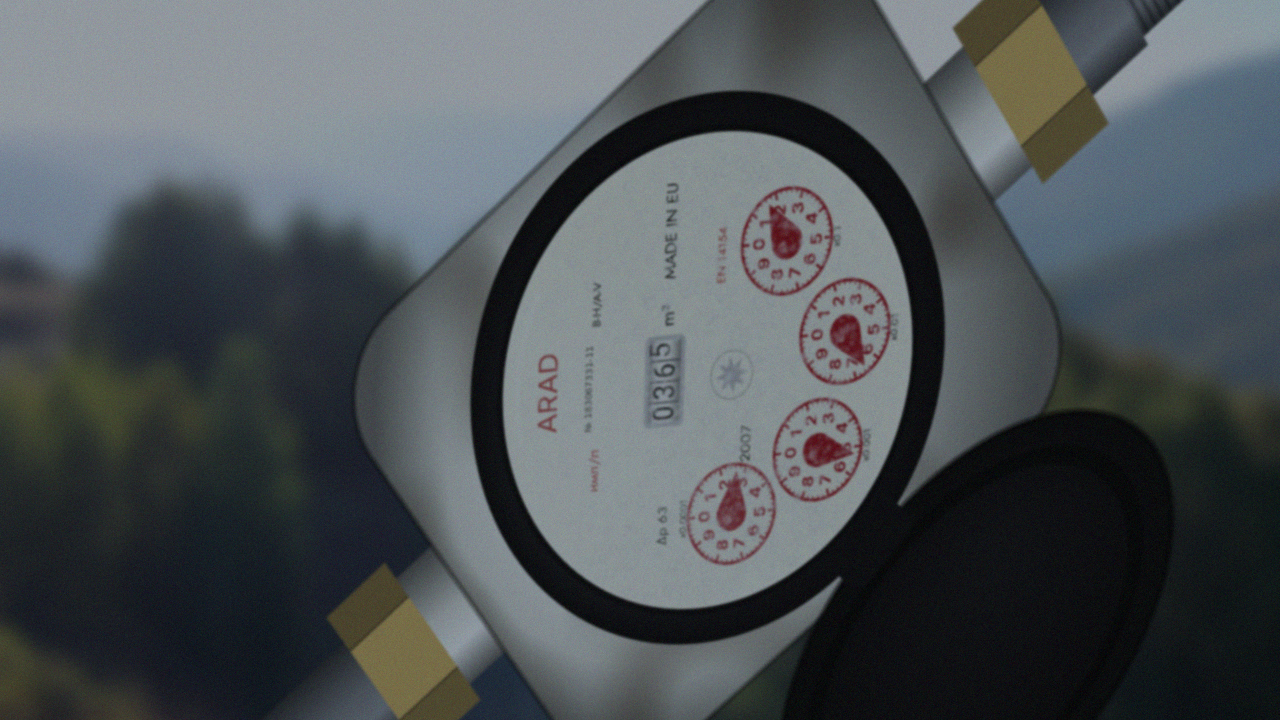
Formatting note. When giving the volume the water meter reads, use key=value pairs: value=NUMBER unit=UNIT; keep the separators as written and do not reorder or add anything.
value=365.1652 unit=m³
